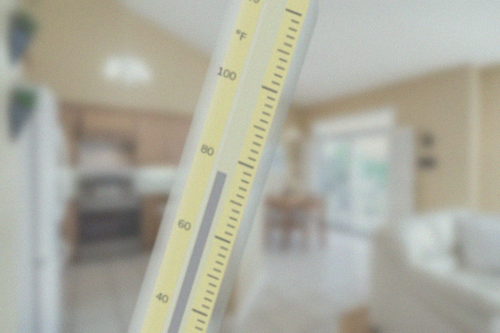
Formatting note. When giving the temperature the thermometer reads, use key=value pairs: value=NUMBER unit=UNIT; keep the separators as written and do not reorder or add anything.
value=76 unit=°F
